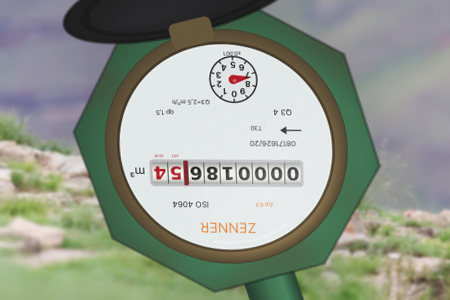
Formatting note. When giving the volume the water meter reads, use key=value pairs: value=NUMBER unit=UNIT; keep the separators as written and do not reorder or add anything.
value=186.547 unit=m³
